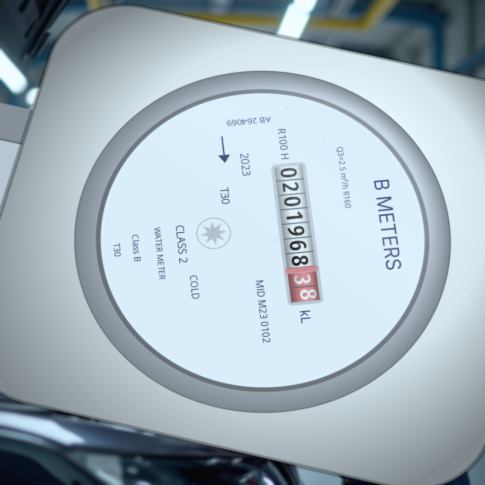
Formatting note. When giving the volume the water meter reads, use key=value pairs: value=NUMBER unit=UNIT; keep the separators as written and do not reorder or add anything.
value=201968.38 unit=kL
